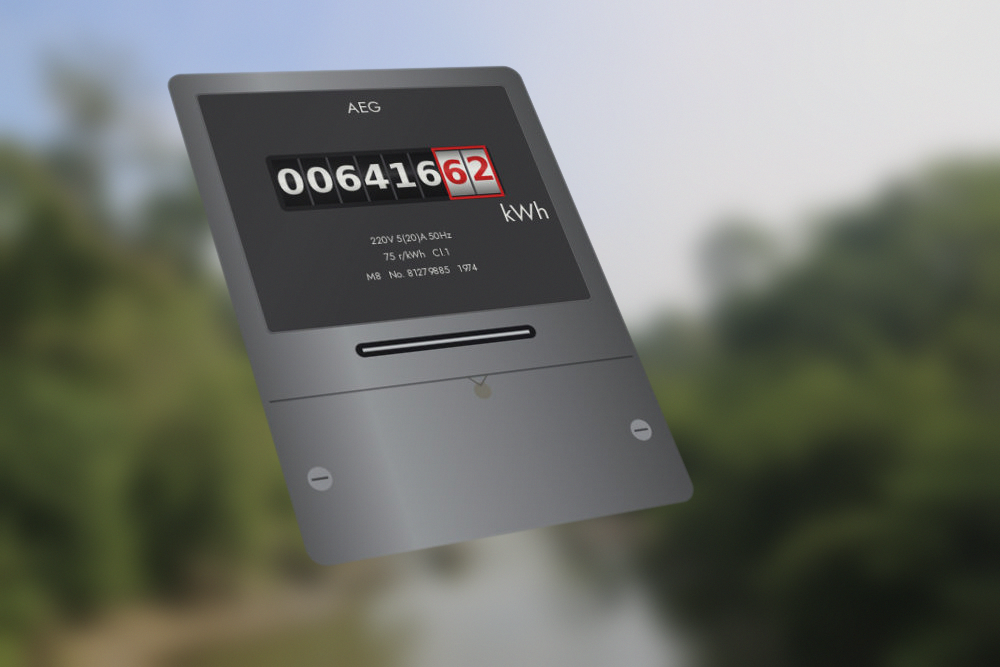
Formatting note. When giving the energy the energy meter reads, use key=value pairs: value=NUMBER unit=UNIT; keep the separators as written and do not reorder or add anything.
value=6416.62 unit=kWh
